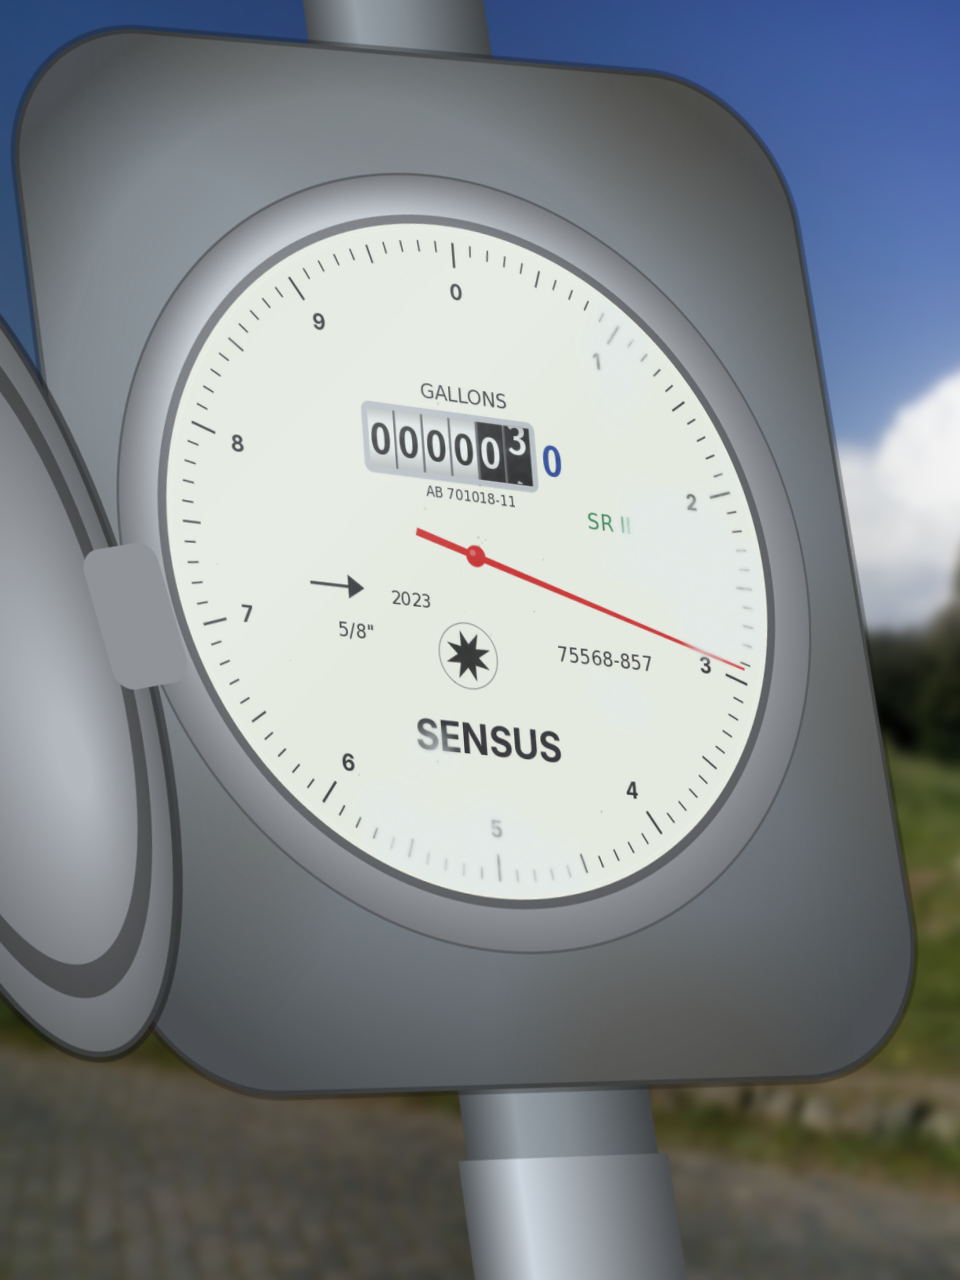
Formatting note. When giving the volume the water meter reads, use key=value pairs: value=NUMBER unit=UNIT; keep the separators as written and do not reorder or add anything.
value=32.9 unit=gal
